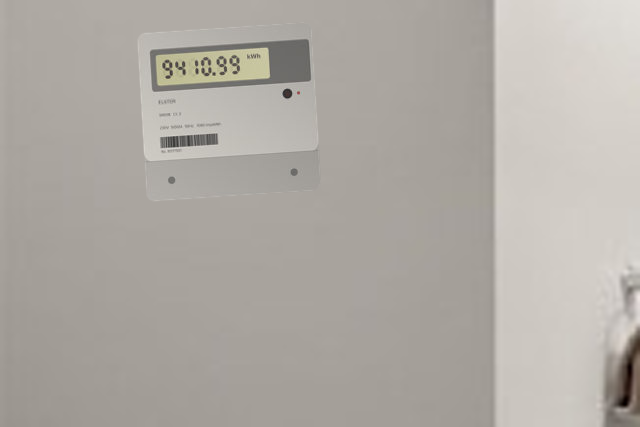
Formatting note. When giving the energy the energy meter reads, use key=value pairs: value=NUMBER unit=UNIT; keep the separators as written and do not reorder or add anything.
value=9410.99 unit=kWh
